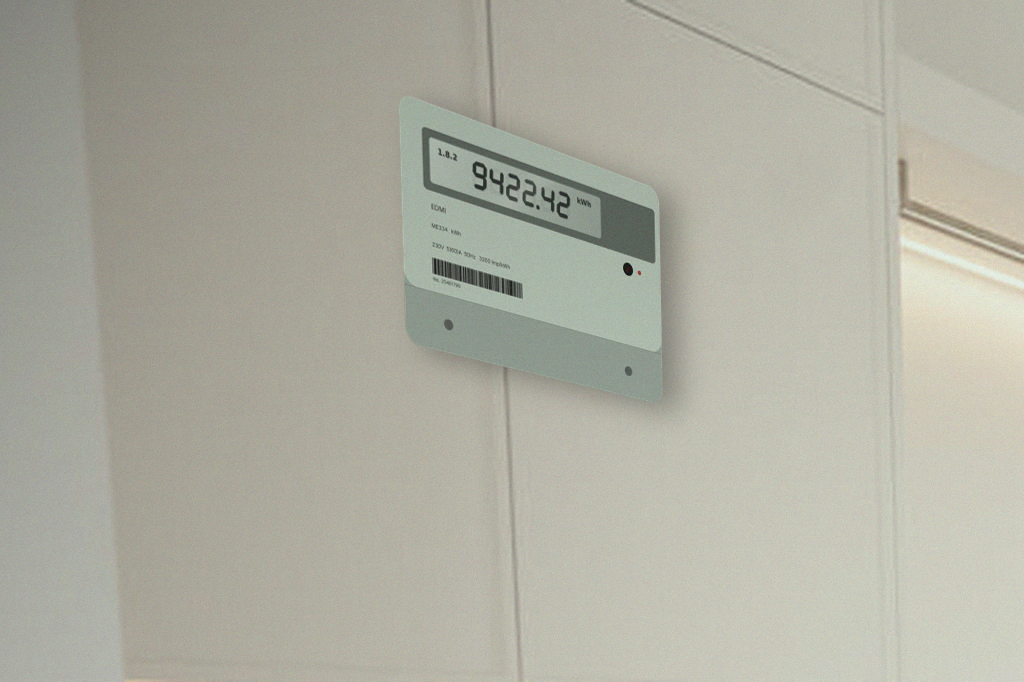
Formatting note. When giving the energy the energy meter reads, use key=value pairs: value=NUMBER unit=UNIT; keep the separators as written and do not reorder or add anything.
value=9422.42 unit=kWh
